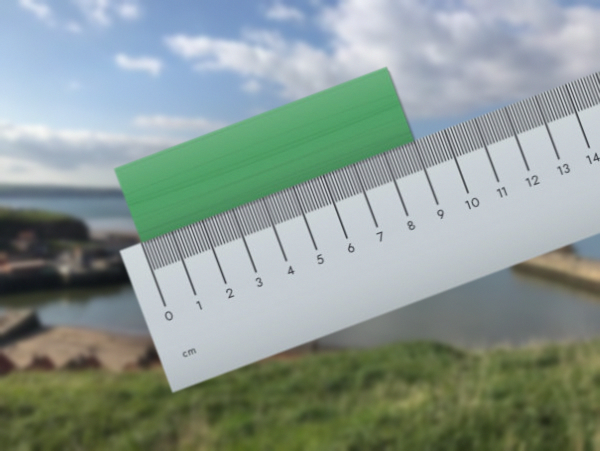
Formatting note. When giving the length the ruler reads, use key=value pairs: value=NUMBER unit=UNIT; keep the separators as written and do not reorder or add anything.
value=9 unit=cm
